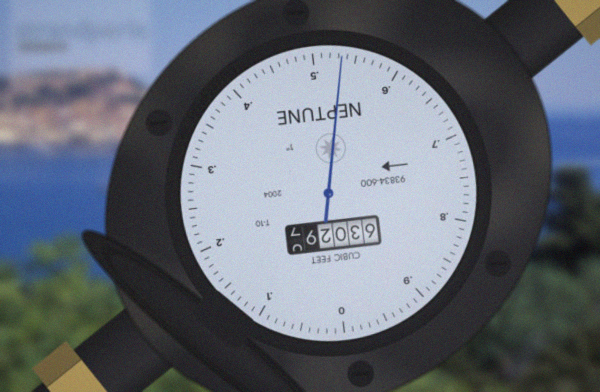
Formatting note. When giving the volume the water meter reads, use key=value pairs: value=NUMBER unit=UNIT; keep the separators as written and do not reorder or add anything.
value=630296.53 unit=ft³
